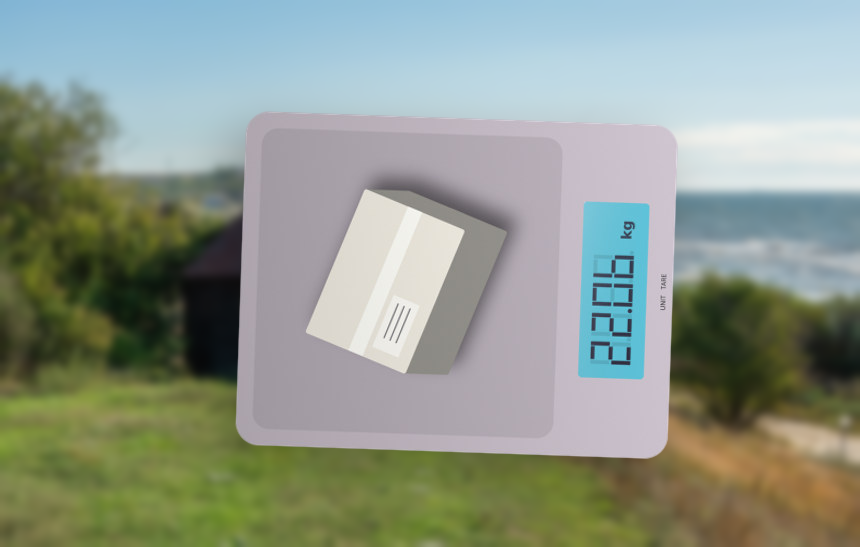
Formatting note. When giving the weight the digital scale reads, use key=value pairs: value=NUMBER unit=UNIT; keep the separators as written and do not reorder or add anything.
value=22.06 unit=kg
